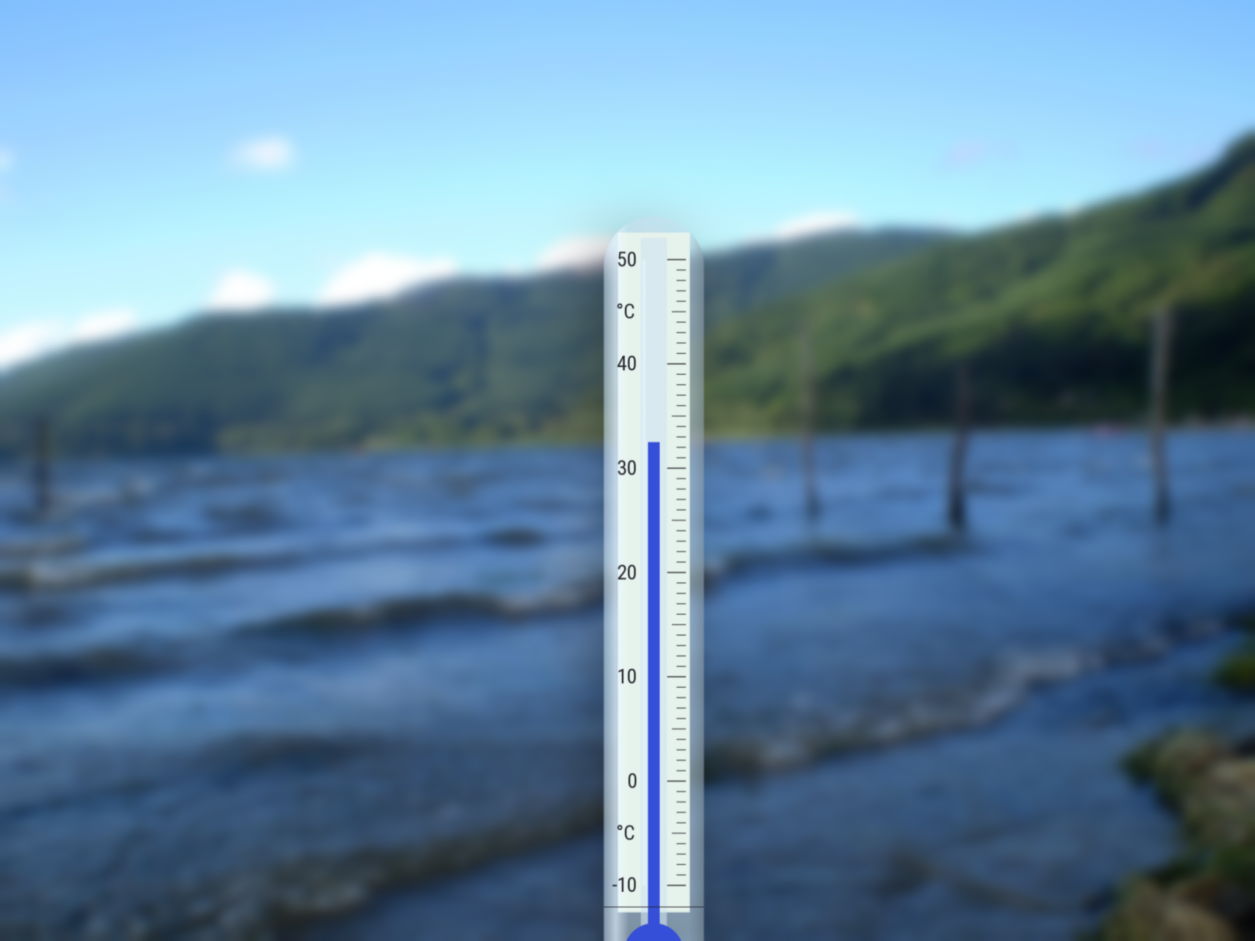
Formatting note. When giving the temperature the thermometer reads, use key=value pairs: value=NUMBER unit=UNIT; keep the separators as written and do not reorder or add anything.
value=32.5 unit=°C
